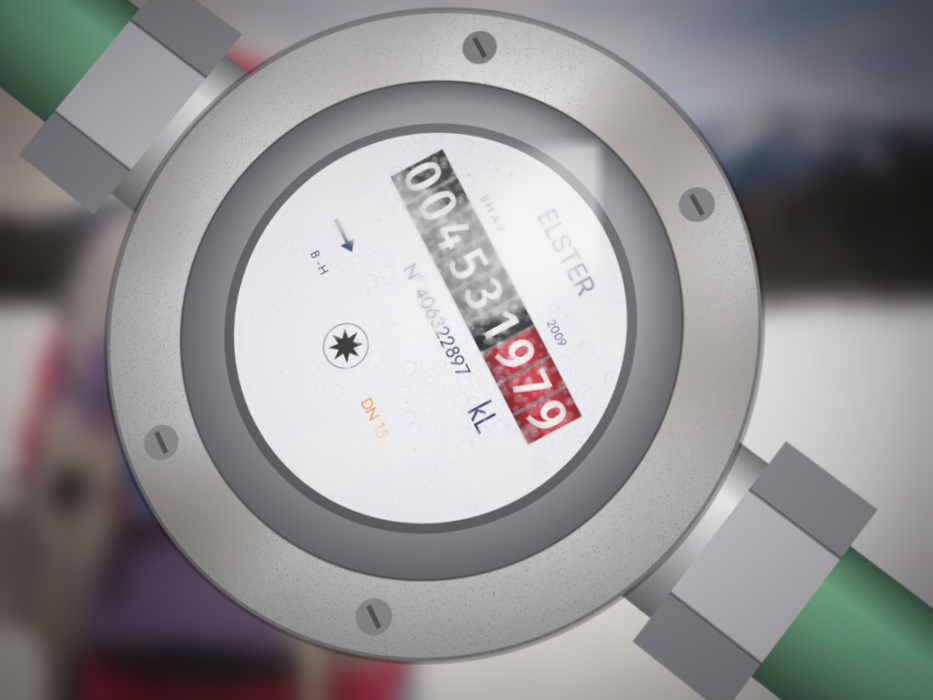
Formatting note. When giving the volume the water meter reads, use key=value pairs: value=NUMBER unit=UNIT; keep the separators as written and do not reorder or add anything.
value=4531.979 unit=kL
